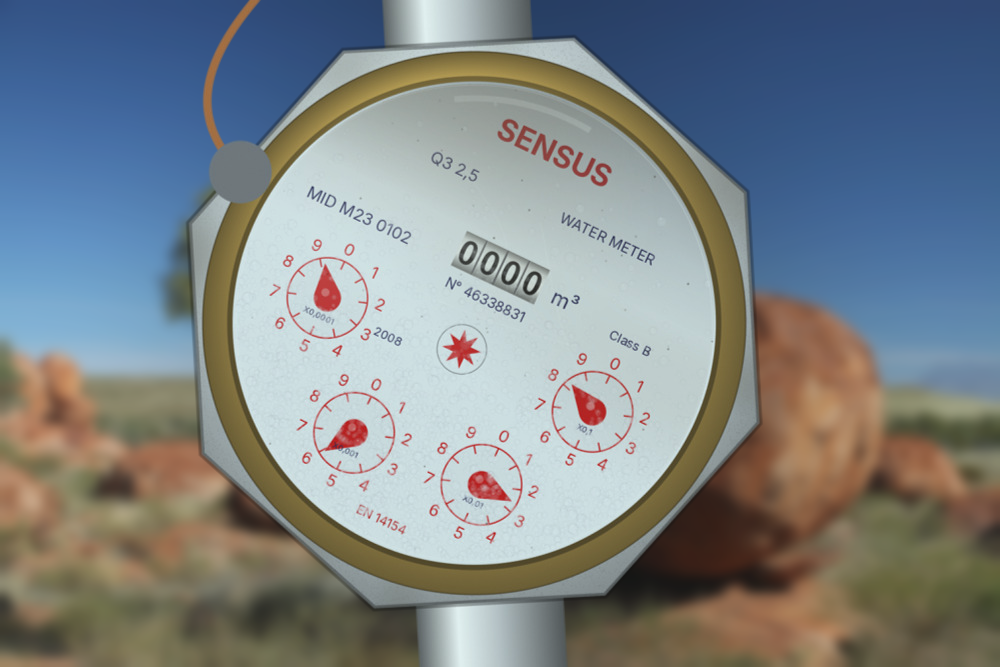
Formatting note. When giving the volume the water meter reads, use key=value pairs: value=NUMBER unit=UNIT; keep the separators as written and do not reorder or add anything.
value=0.8259 unit=m³
